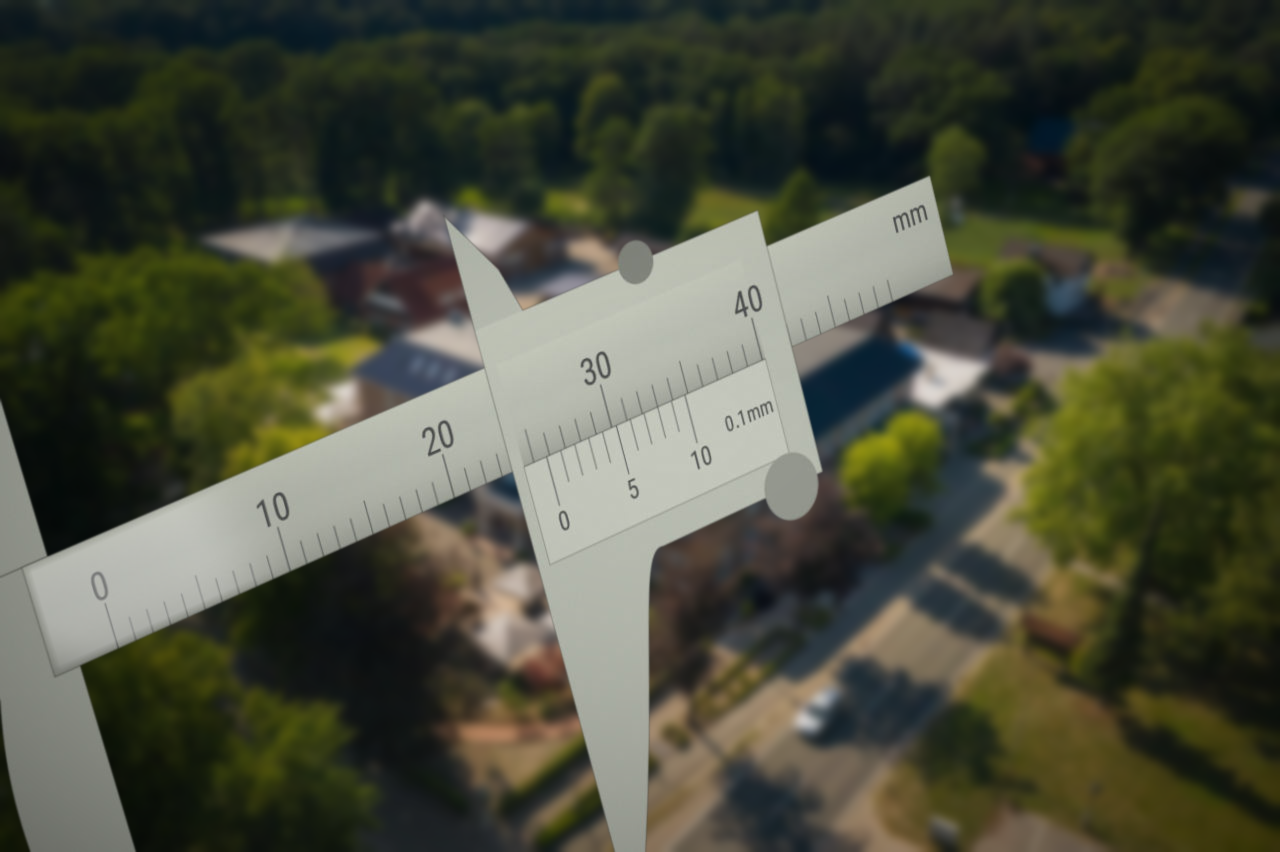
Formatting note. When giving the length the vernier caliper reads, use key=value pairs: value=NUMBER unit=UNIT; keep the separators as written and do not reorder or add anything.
value=25.8 unit=mm
